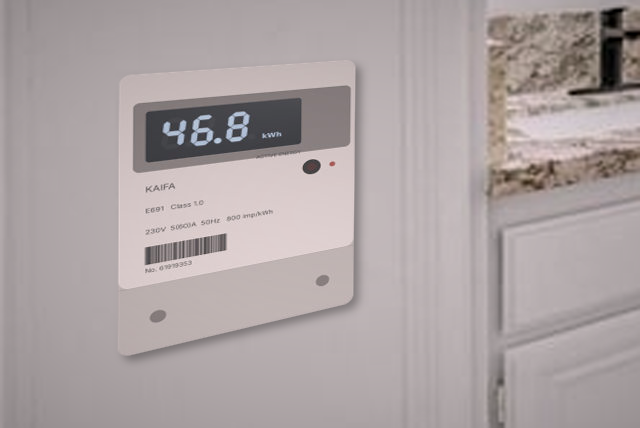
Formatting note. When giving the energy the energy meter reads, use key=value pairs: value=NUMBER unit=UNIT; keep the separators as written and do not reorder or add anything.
value=46.8 unit=kWh
